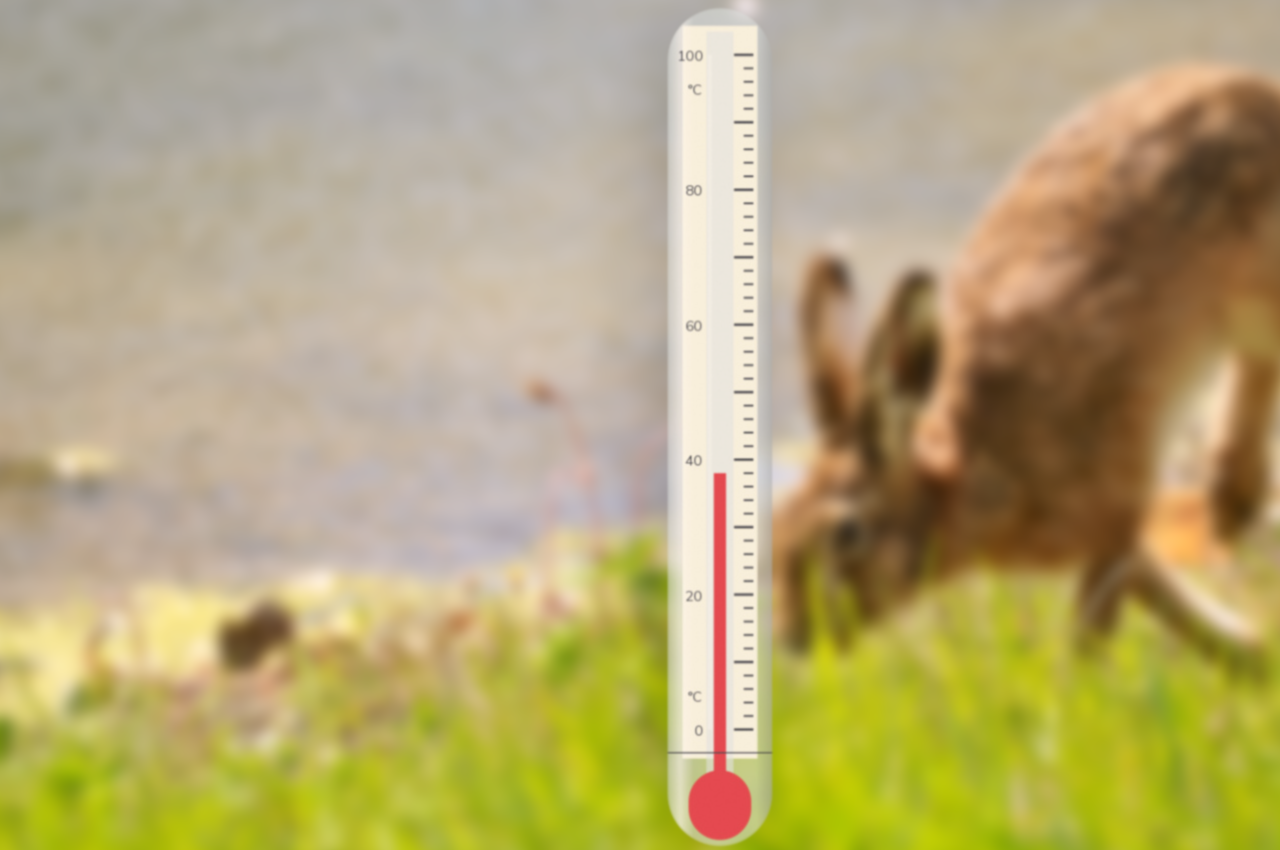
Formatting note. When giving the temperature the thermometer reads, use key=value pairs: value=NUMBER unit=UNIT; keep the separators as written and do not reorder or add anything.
value=38 unit=°C
